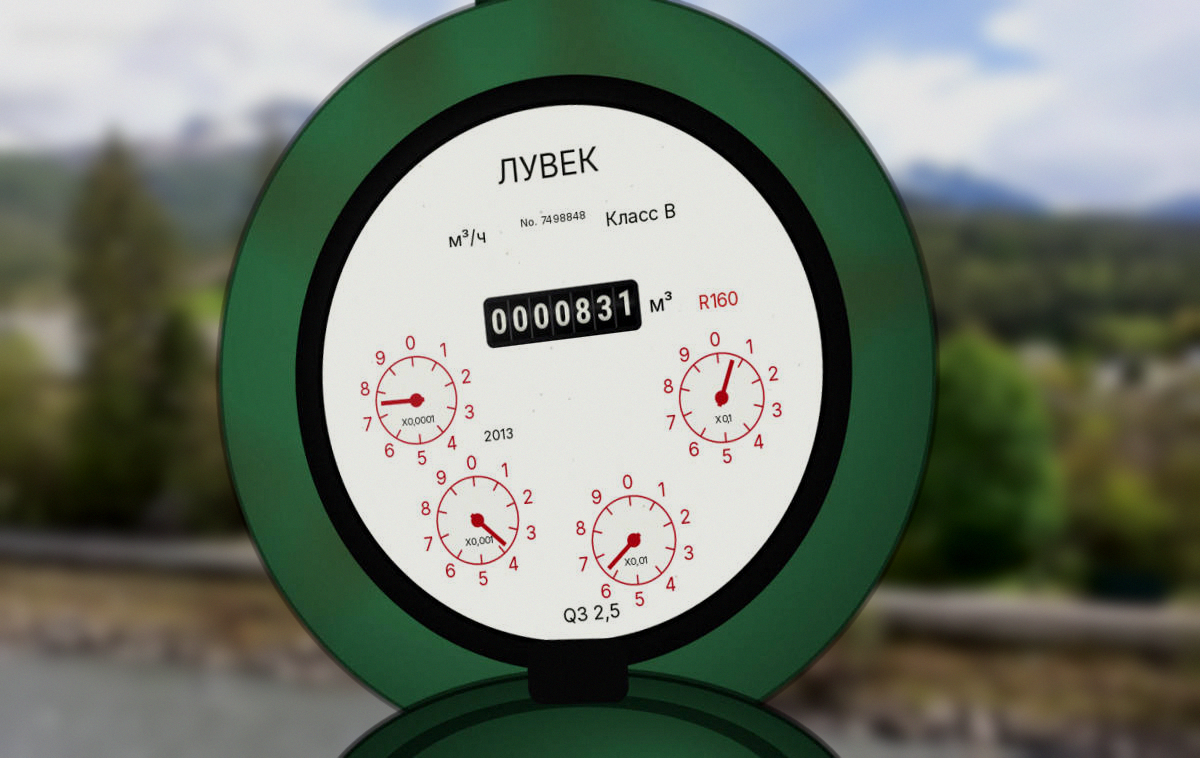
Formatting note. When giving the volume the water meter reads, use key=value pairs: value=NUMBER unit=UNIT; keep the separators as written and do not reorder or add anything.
value=831.0637 unit=m³
